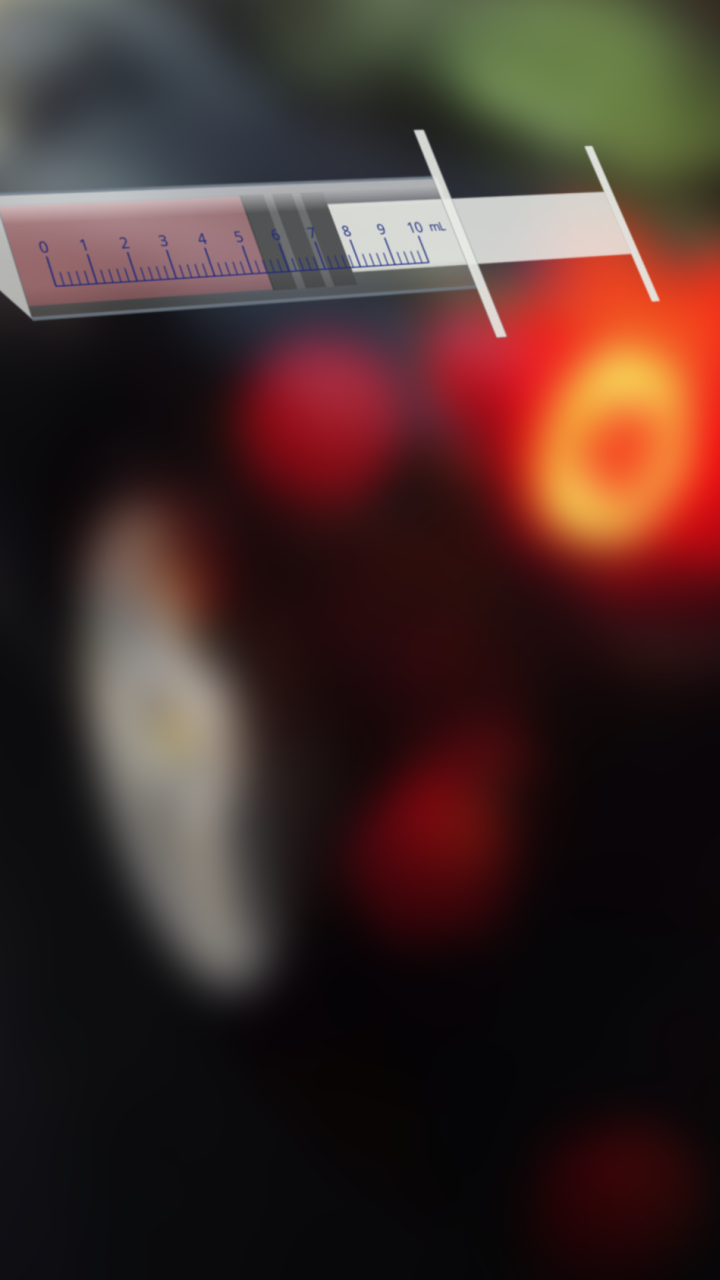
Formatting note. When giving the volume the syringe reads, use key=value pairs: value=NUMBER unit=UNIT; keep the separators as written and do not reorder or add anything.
value=5.4 unit=mL
